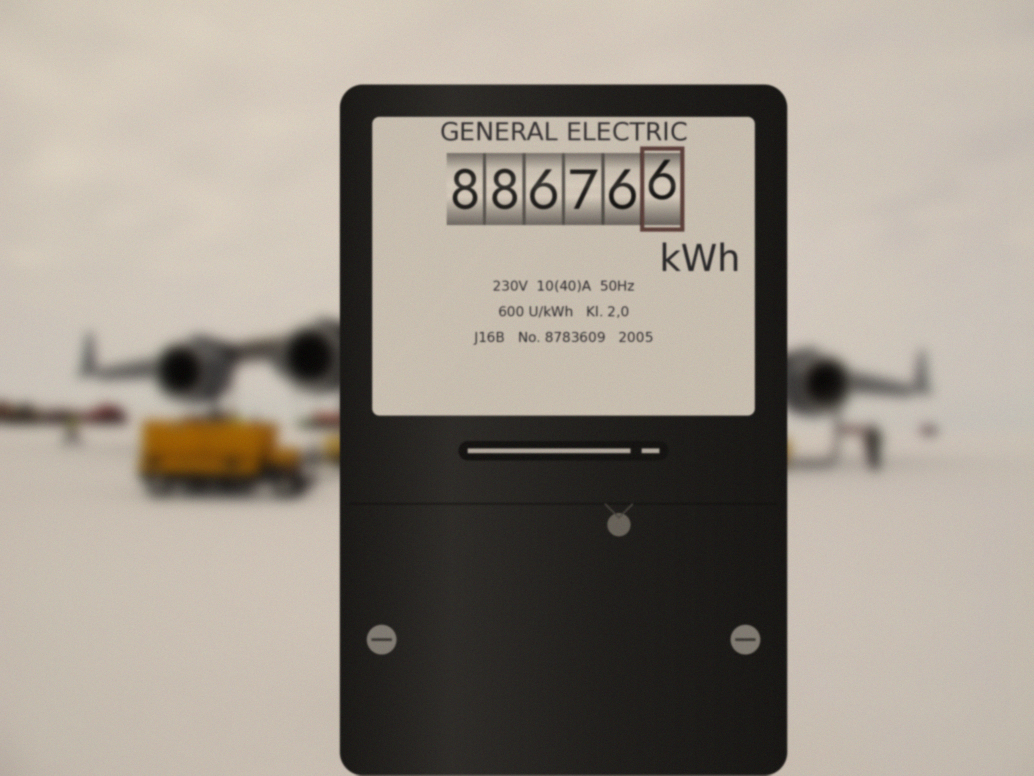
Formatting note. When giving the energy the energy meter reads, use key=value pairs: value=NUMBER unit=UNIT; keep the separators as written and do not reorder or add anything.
value=88676.6 unit=kWh
